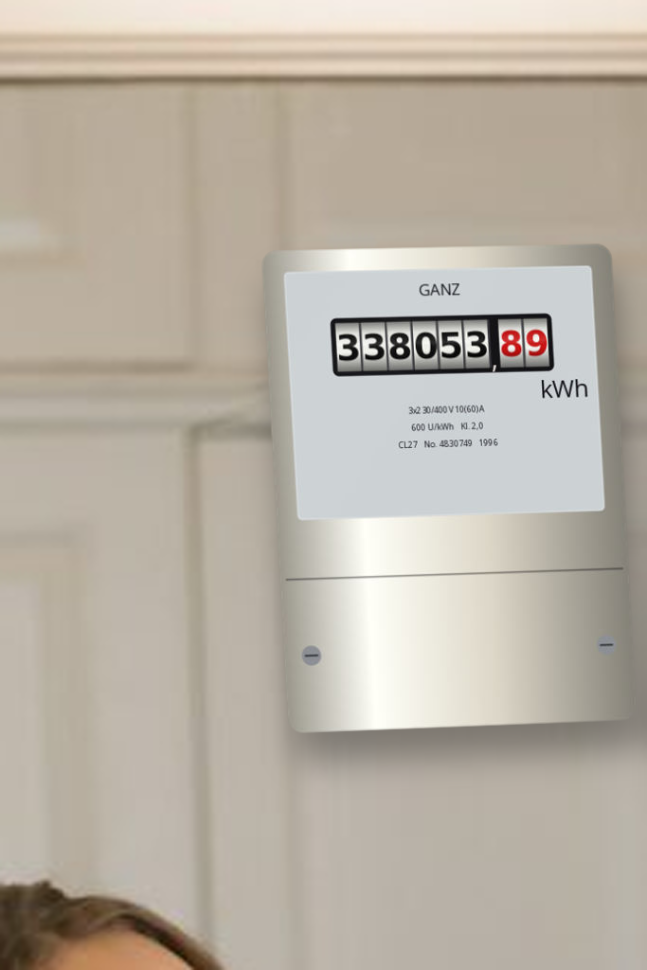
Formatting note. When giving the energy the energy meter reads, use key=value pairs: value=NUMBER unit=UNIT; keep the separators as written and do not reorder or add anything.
value=338053.89 unit=kWh
